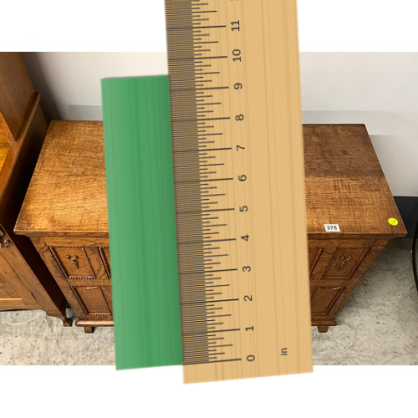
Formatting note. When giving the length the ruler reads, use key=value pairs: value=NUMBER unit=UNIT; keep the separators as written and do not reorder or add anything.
value=9.5 unit=in
